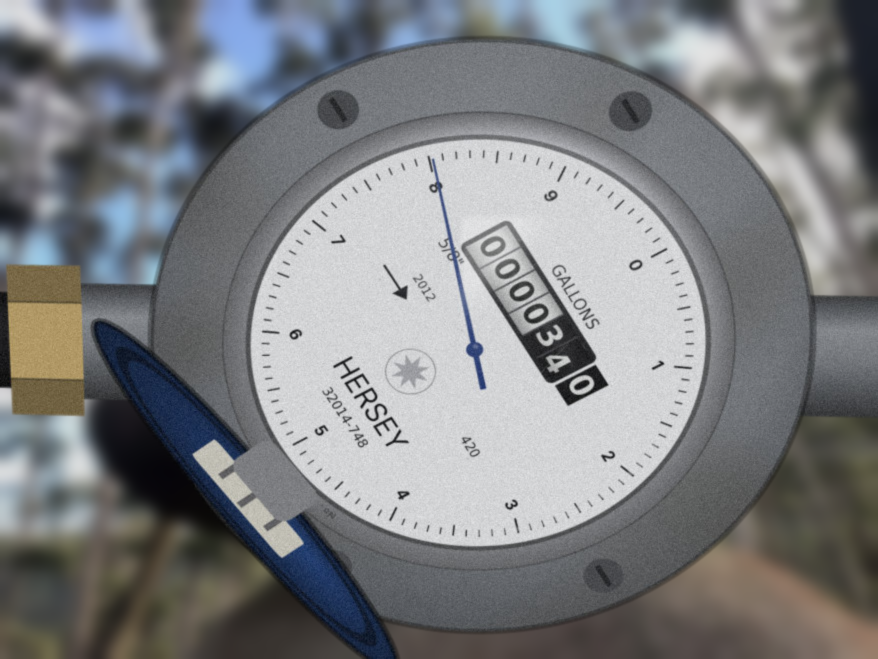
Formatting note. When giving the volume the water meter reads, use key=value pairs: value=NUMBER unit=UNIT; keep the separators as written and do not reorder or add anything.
value=338.0 unit=gal
